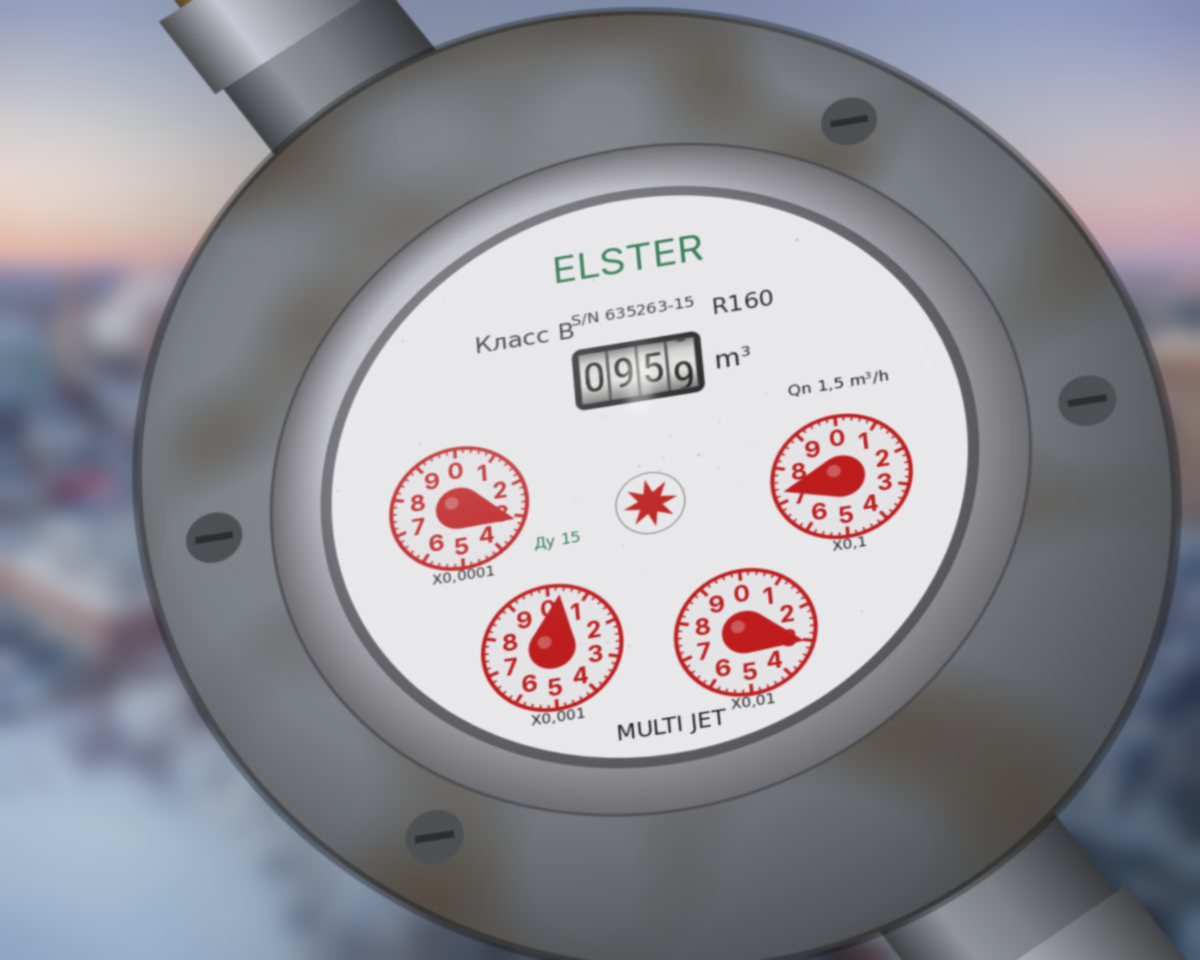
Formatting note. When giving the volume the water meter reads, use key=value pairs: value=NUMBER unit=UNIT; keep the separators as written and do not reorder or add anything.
value=958.7303 unit=m³
